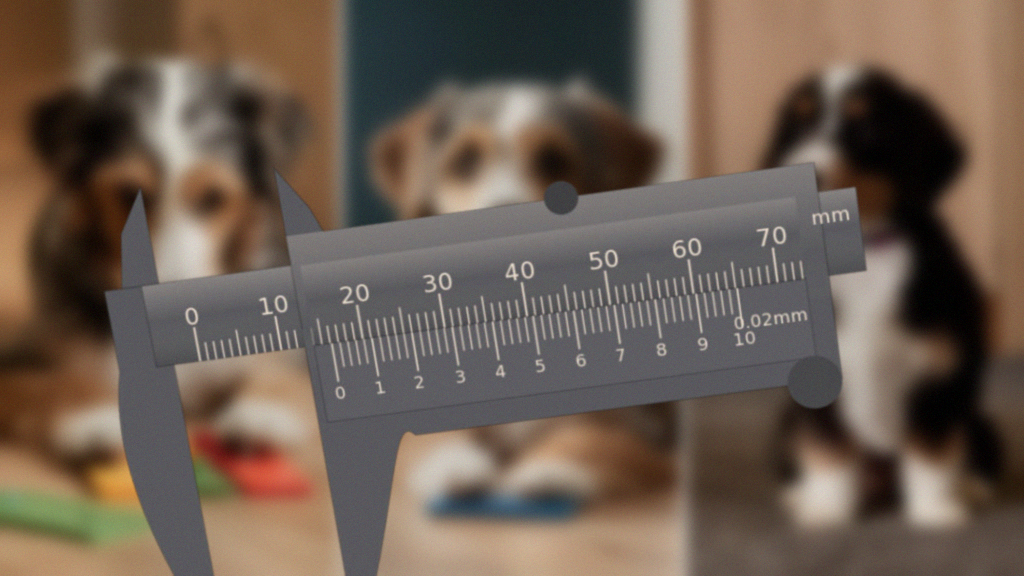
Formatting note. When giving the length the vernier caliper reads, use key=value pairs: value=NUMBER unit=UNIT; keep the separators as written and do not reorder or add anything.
value=16.2 unit=mm
